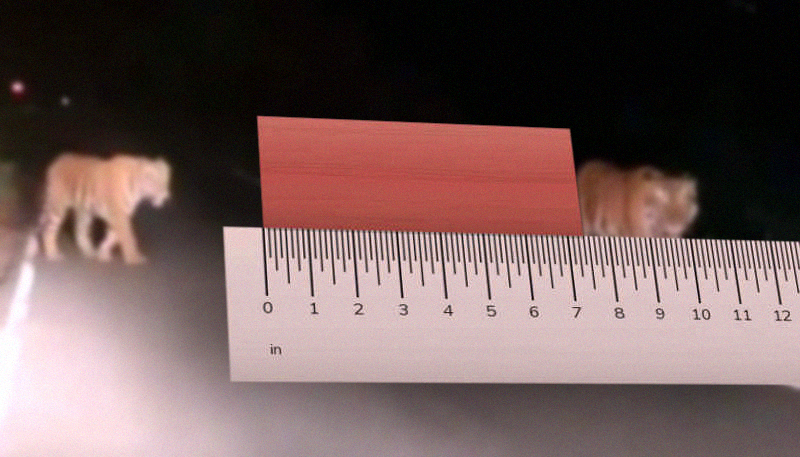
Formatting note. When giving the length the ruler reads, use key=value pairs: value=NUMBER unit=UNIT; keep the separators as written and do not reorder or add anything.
value=7.375 unit=in
